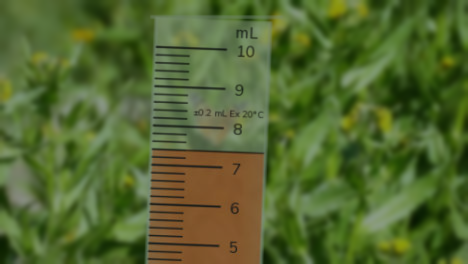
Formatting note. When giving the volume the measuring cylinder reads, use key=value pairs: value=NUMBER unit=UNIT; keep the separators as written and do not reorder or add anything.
value=7.4 unit=mL
